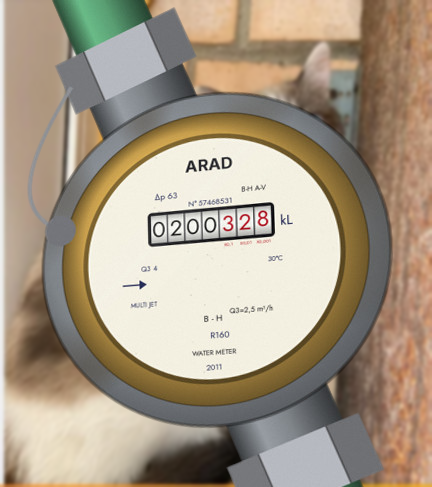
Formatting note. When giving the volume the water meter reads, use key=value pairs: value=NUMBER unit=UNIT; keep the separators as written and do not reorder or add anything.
value=200.328 unit=kL
